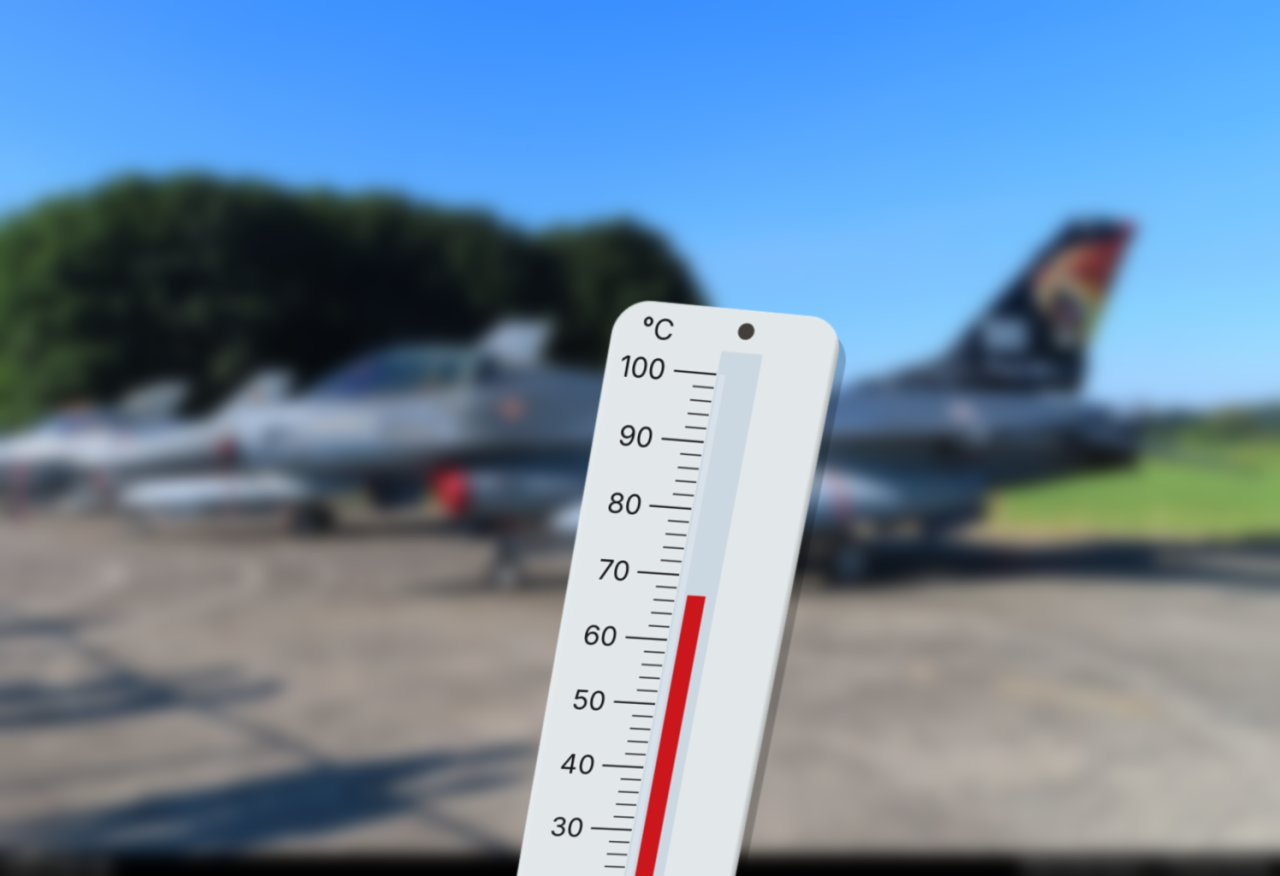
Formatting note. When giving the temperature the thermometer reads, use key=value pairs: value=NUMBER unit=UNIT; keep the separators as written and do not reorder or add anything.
value=67 unit=°C
